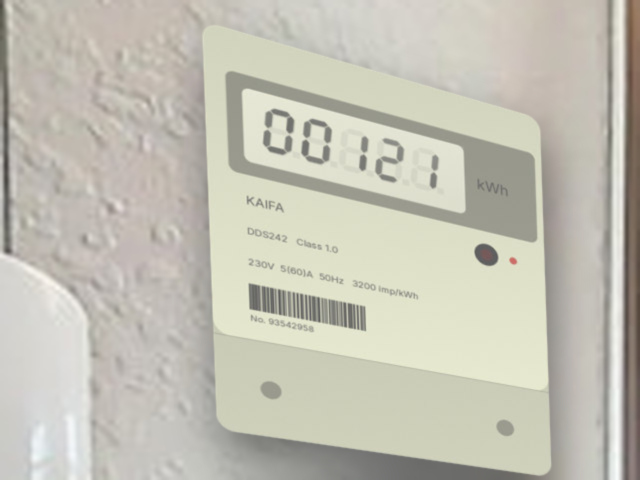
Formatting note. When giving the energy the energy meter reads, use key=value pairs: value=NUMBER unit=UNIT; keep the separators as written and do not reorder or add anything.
value=121 unit=kWh
